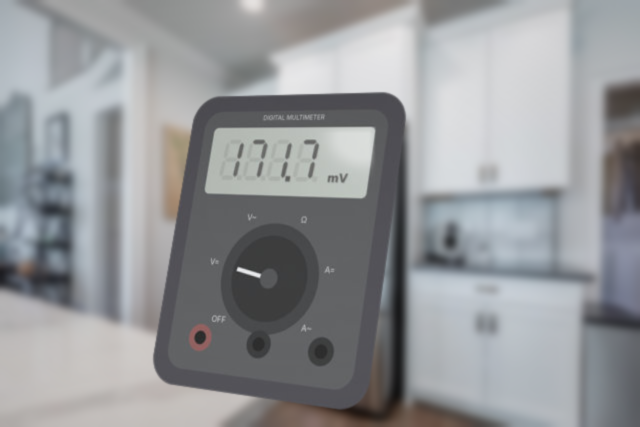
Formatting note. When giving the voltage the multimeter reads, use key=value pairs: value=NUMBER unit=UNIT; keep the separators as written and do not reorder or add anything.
value=171.7 unit=mV
